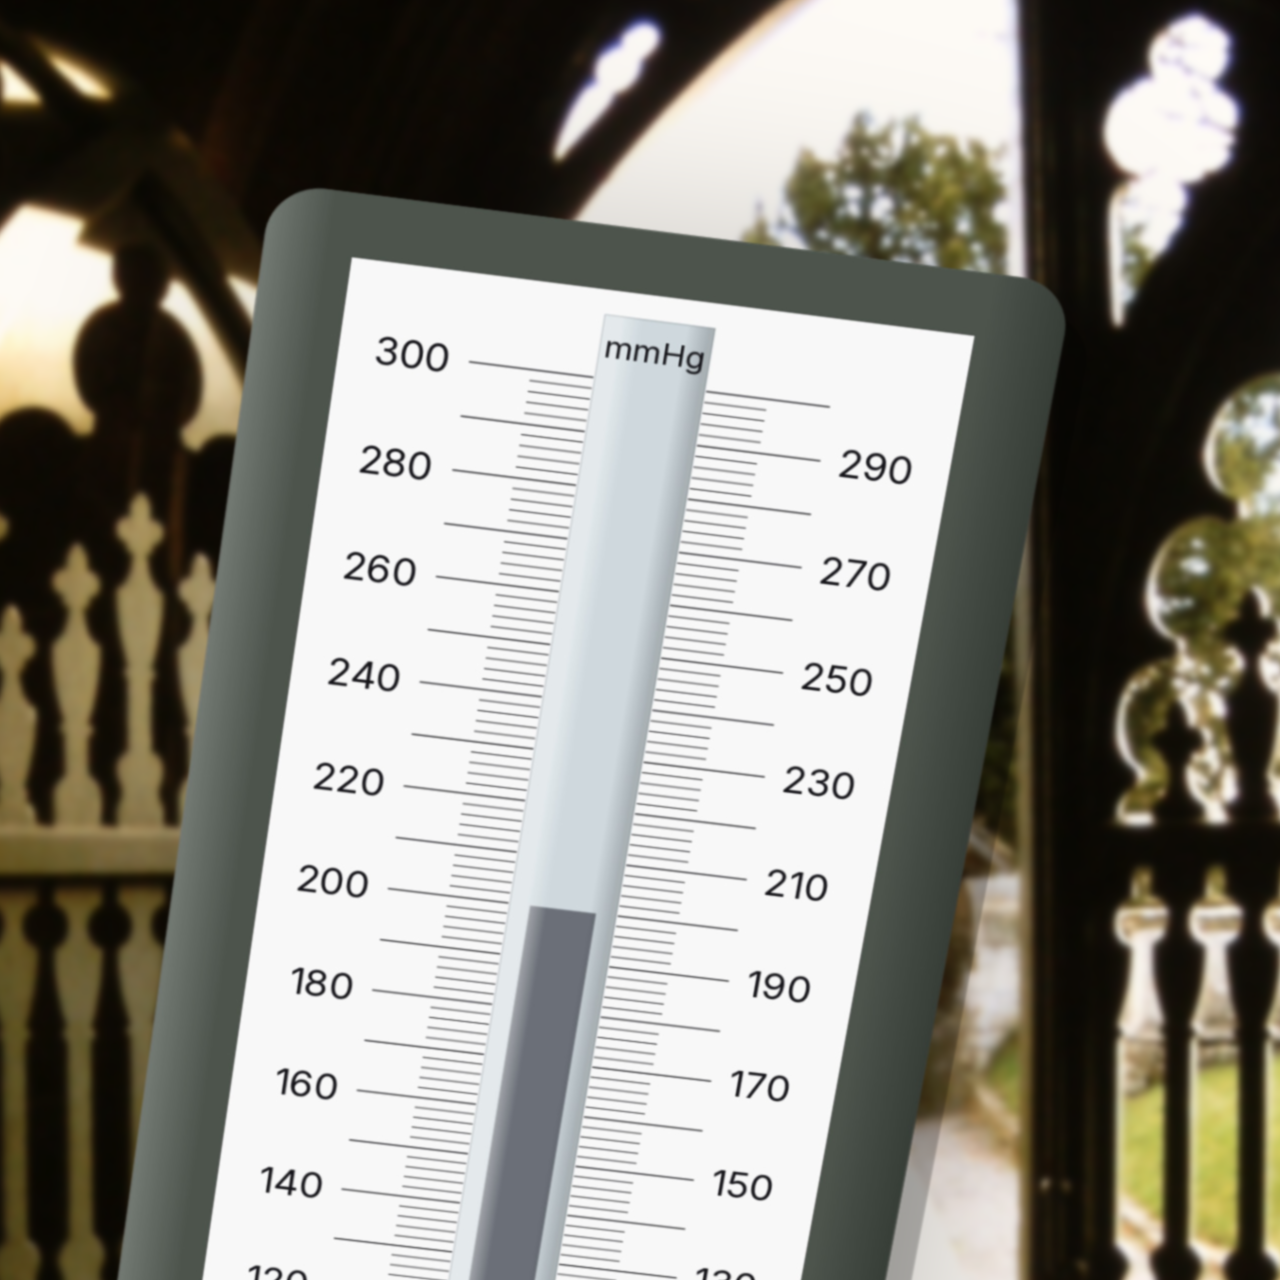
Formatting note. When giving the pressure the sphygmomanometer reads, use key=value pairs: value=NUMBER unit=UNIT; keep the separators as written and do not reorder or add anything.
value=200 unit=mmHg
